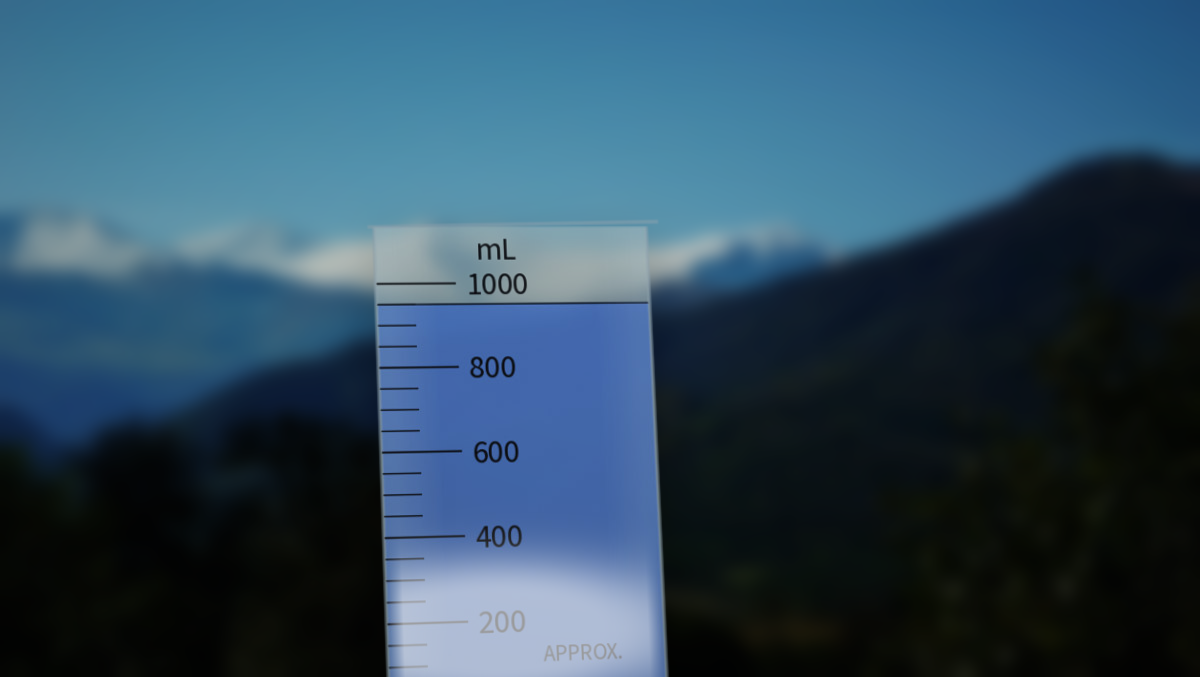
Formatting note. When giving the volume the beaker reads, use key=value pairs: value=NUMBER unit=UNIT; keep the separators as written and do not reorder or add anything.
value=950 unit=mL
